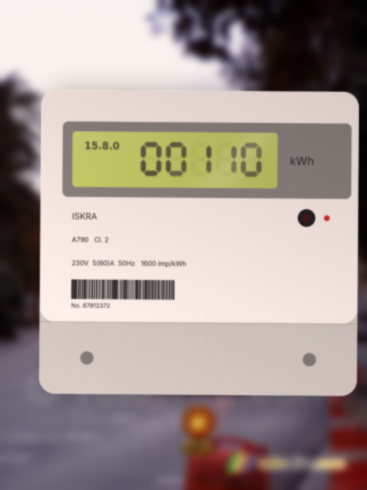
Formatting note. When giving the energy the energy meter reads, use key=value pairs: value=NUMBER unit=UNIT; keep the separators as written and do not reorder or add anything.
value=110 unit=kWh
